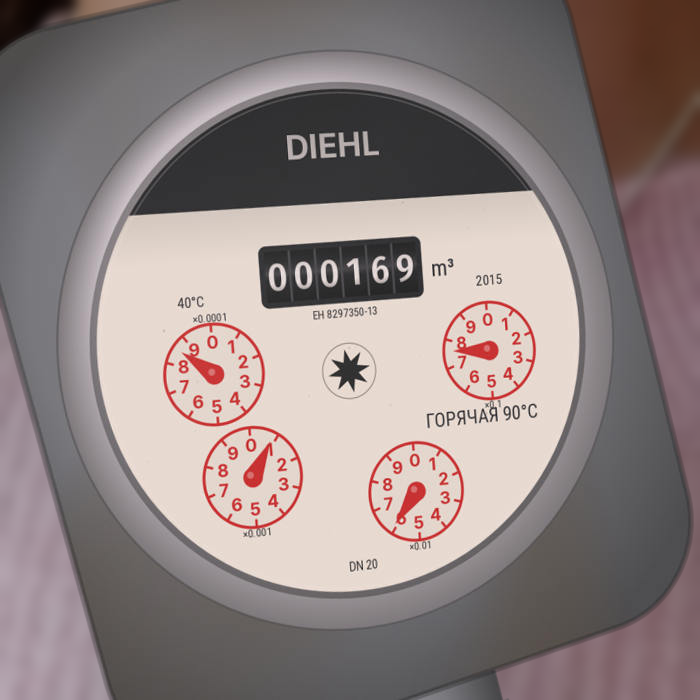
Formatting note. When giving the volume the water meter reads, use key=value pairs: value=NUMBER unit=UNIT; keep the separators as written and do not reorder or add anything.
value=169.7608 unit=m³
